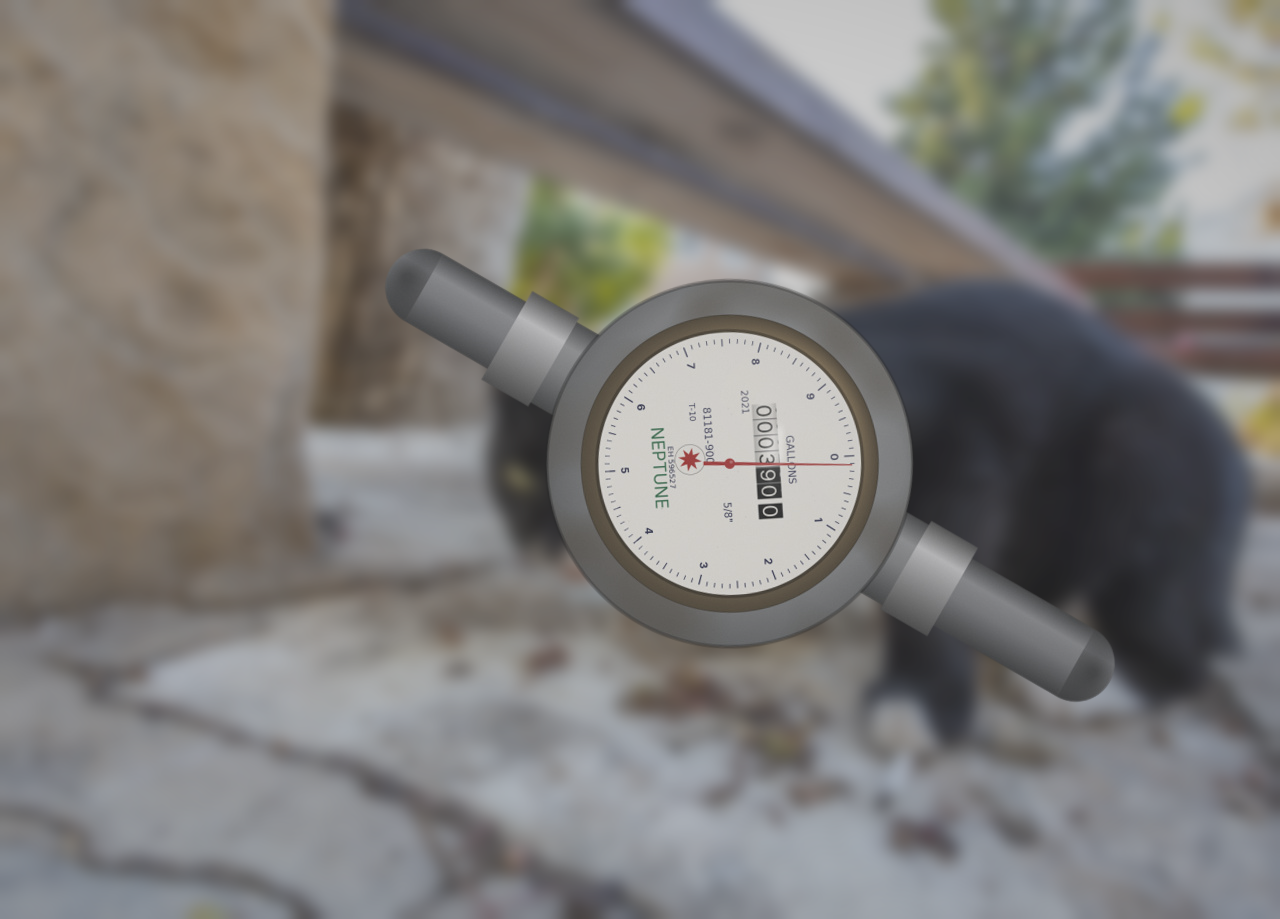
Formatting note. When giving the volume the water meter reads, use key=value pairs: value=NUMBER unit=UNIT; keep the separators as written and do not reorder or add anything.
value=3900.1 unit=gal
